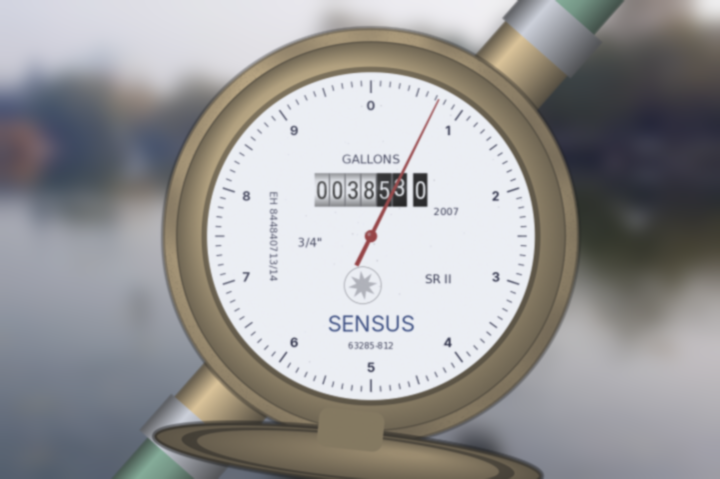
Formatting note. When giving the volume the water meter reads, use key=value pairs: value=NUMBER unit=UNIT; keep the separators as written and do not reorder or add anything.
value=38530.7 unit=gal
